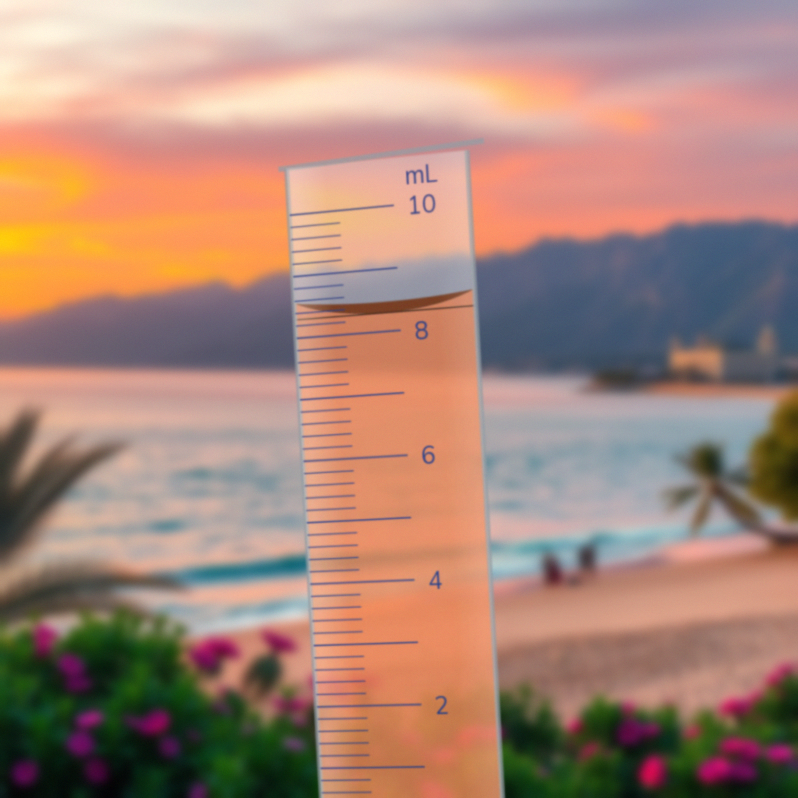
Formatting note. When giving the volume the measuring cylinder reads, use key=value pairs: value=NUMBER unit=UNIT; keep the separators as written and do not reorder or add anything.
value=8.3 unit=mL
